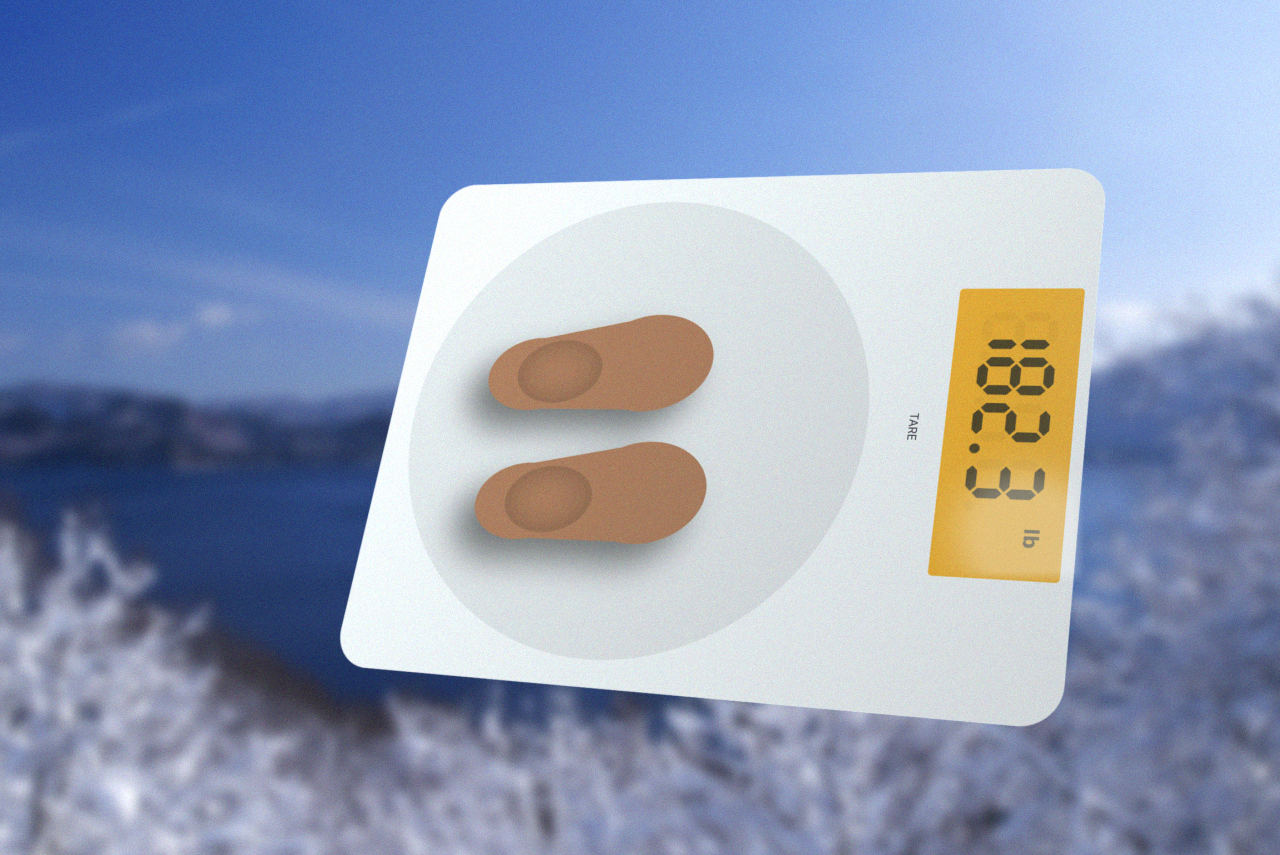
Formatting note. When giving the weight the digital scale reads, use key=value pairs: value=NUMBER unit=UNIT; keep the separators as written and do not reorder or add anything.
value=182.3 unit=lb
